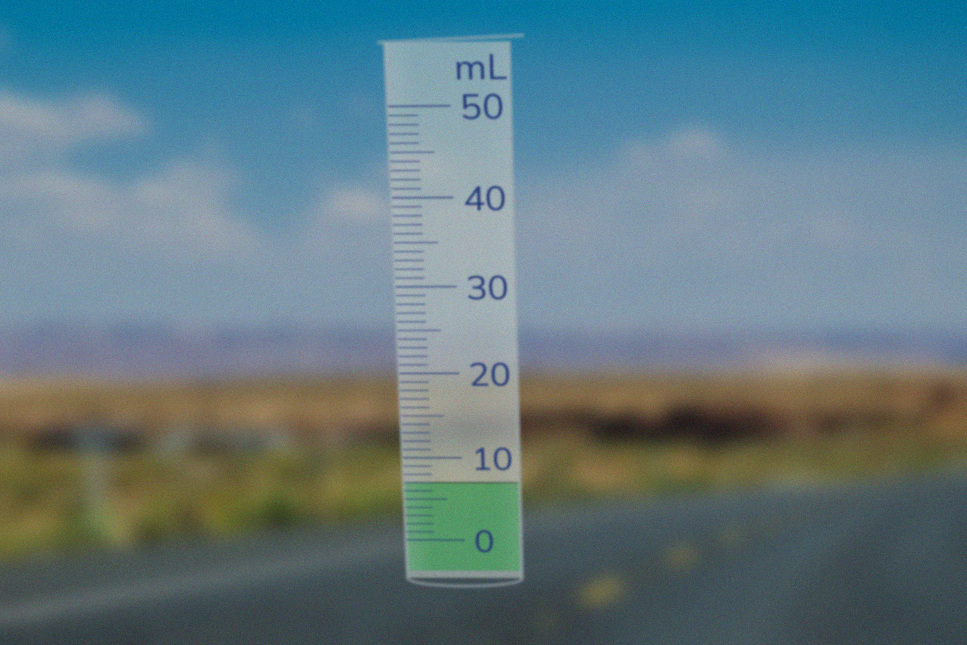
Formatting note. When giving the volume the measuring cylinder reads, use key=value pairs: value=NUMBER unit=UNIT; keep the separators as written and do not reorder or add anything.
value=7 unit=mL
